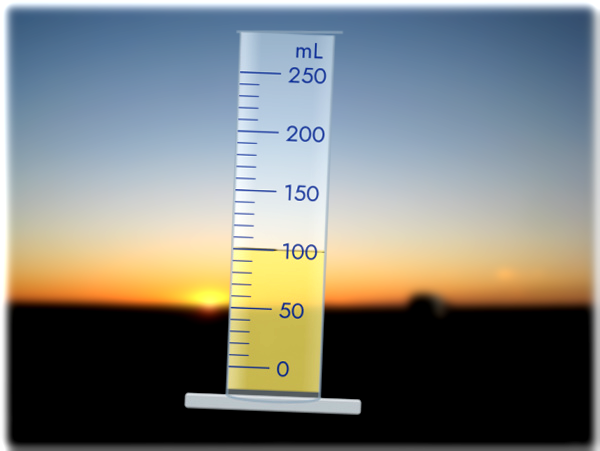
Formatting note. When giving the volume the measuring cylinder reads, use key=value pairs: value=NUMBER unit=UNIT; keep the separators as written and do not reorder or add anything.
value=100 unit=mL
